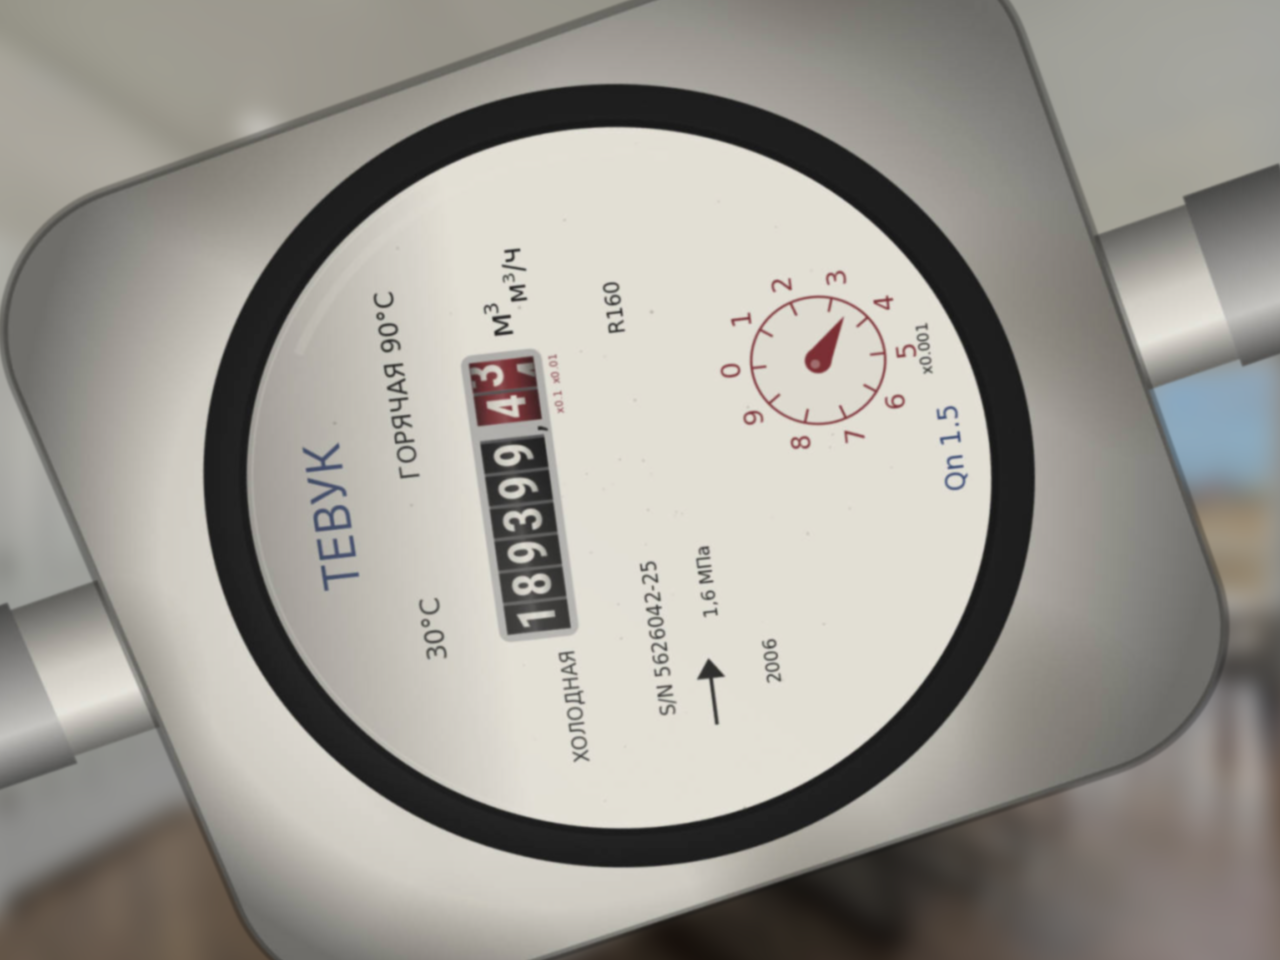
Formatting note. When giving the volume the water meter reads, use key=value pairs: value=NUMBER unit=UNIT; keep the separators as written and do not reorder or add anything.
value=189399.433 unit=m³
